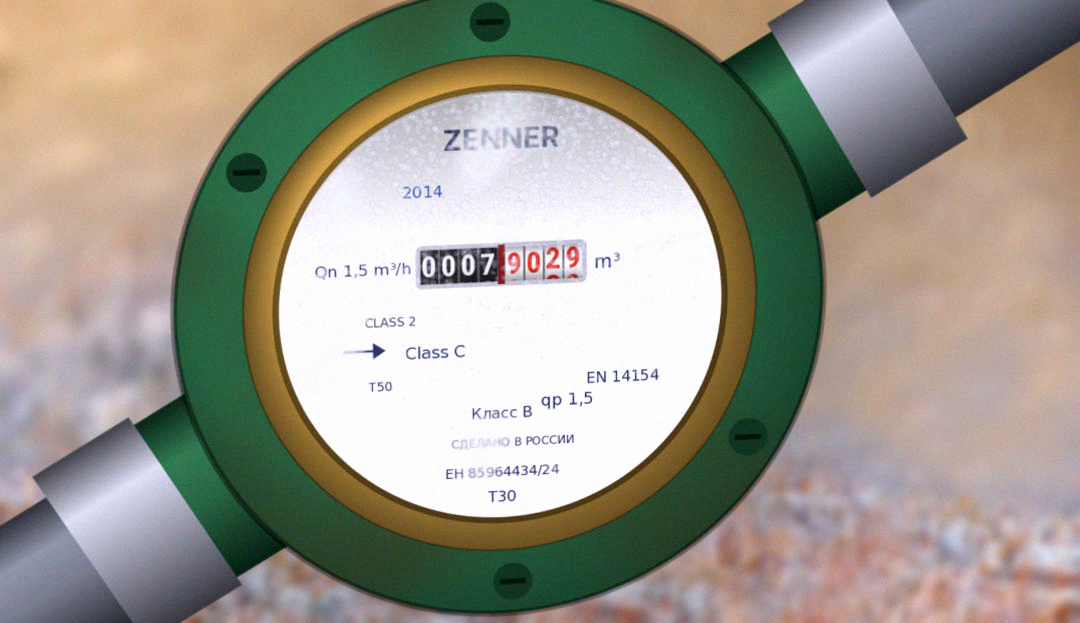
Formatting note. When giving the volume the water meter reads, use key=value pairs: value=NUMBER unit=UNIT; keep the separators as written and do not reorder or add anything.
value=7.9029 unit=m³
